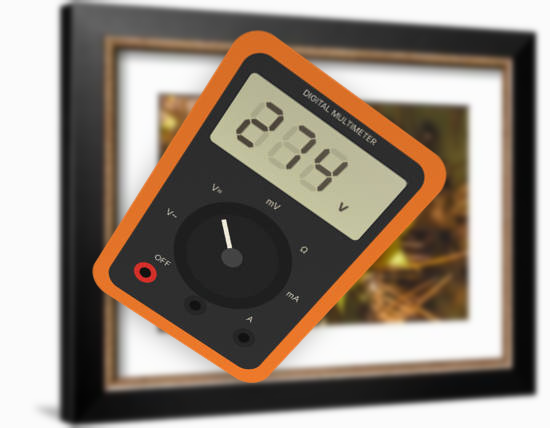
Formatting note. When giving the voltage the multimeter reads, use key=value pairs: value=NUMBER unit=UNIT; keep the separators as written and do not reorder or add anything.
value=274 unit=V
